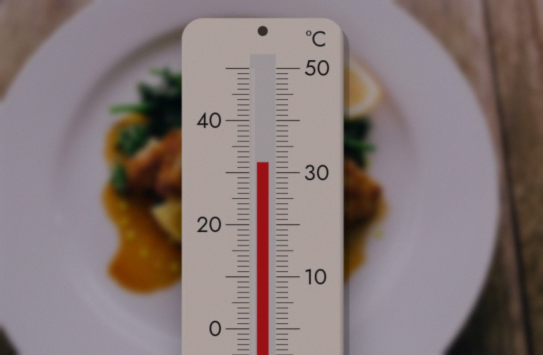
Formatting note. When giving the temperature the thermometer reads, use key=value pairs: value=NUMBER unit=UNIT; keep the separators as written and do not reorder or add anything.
value=32 unit=°C
